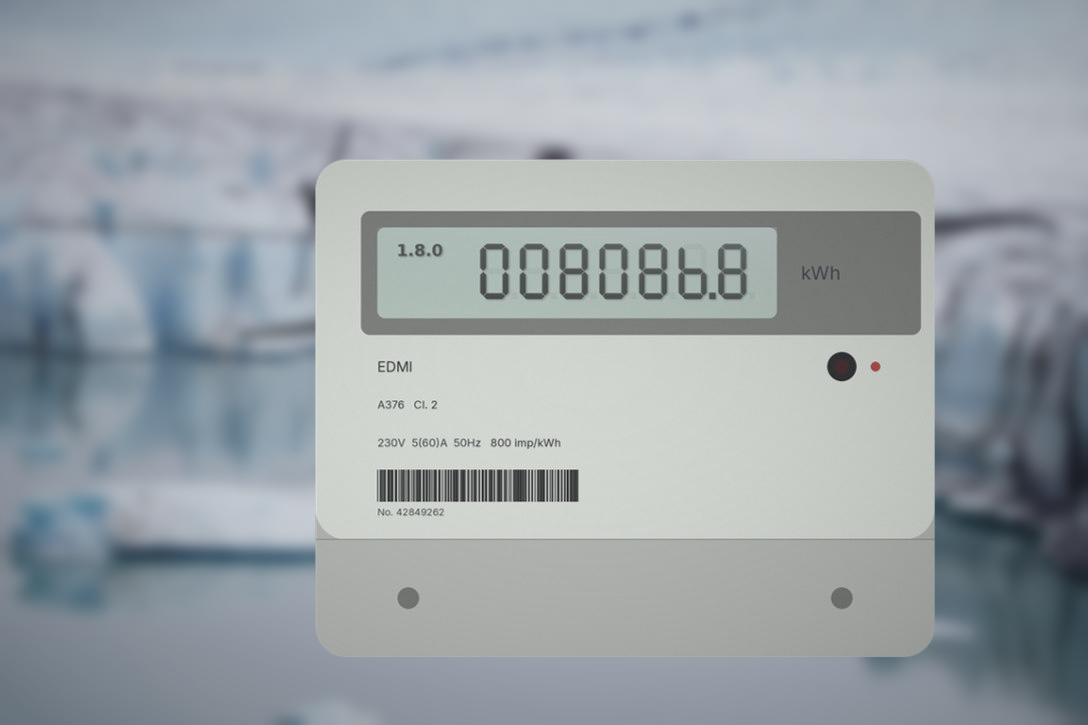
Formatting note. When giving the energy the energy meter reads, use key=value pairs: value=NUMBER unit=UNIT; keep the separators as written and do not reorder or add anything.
value=8086.8 unit=kWh
